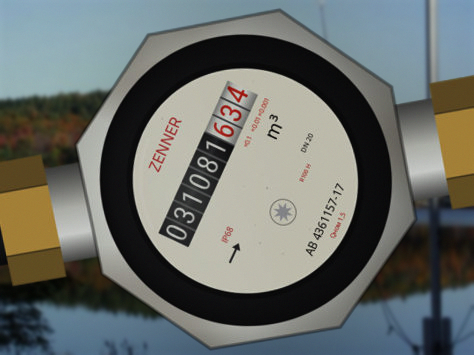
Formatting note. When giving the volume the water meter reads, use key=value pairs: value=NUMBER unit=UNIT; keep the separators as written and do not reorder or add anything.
value=31081.634 unit=m³
